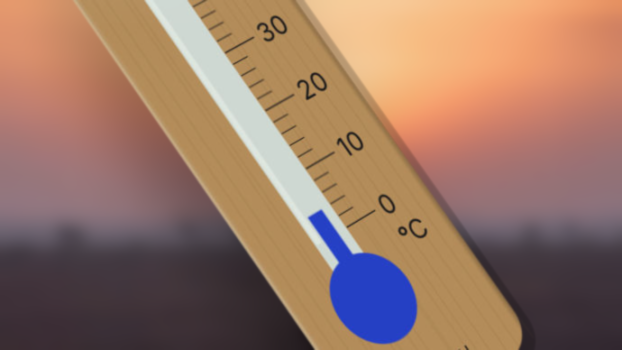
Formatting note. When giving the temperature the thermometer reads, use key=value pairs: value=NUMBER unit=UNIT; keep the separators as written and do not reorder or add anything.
value=4 unit=°C
